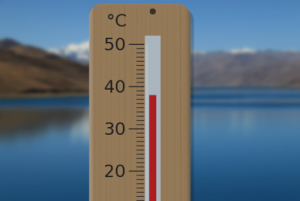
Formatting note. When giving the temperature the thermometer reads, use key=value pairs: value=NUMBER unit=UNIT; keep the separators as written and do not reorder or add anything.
value=38 unit=°C
